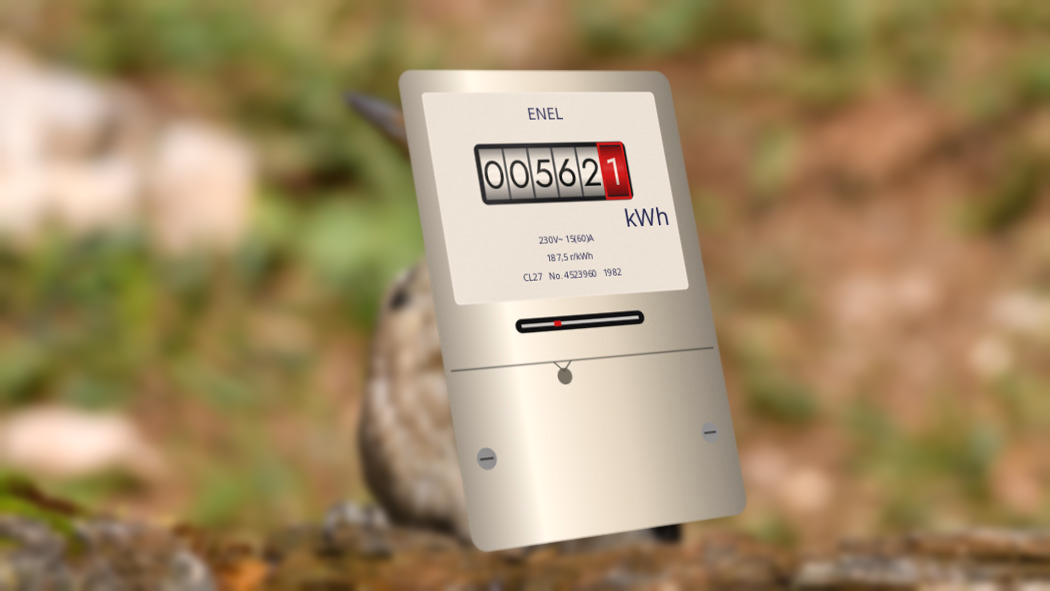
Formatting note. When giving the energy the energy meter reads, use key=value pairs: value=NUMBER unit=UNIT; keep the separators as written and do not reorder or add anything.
value=562.1 unit=kWh
